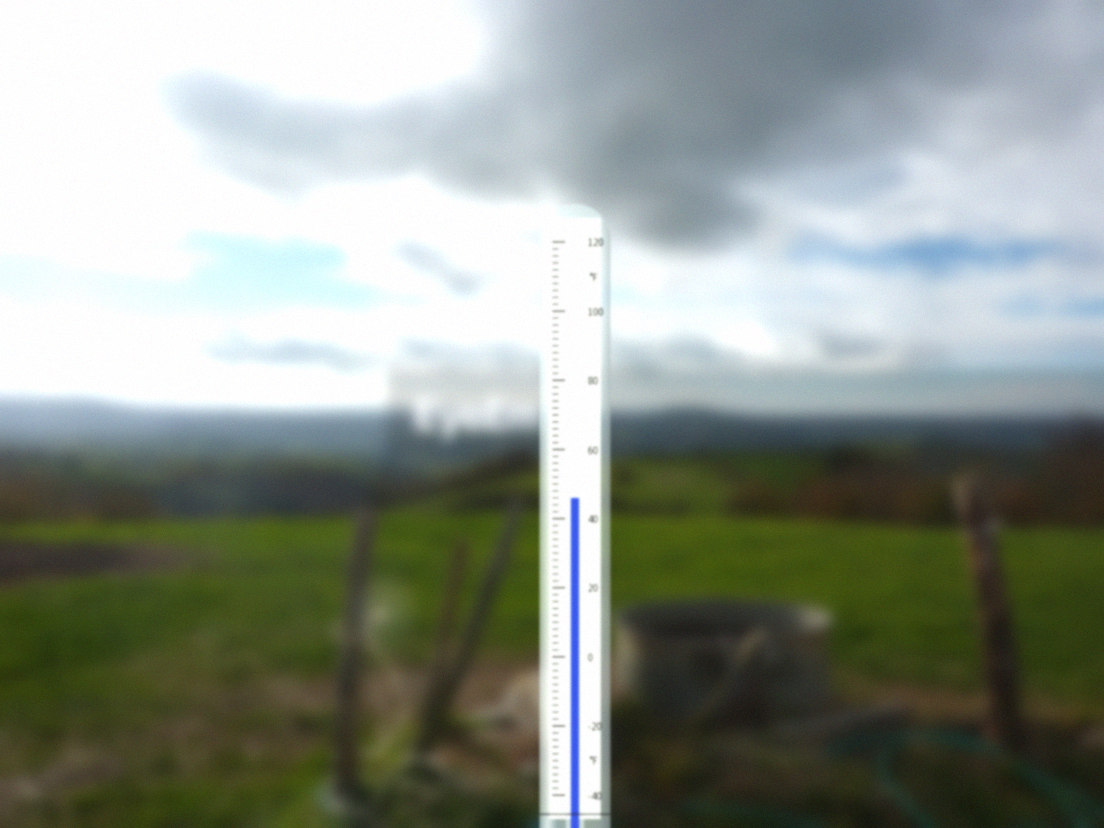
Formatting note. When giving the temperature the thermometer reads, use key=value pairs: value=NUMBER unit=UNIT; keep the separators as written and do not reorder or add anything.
value=46 unit=°F
